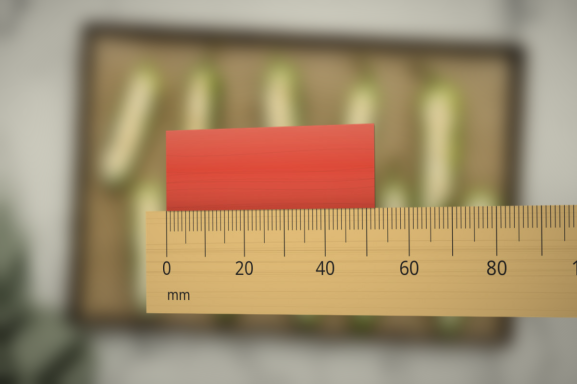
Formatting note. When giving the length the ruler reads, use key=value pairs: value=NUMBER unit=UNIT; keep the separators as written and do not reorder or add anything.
value=52 unit=mm
